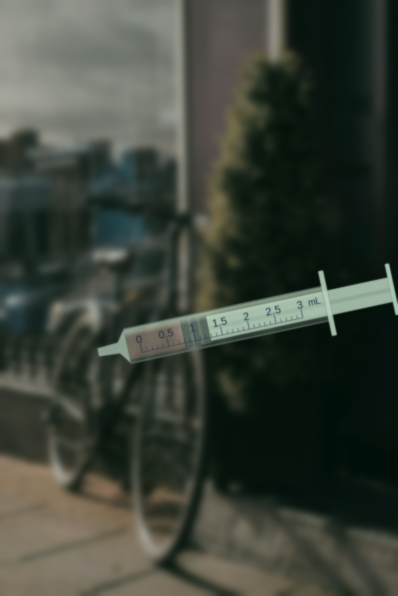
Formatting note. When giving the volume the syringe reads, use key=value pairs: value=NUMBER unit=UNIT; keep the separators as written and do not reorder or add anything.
value=0.8 unit=mL
